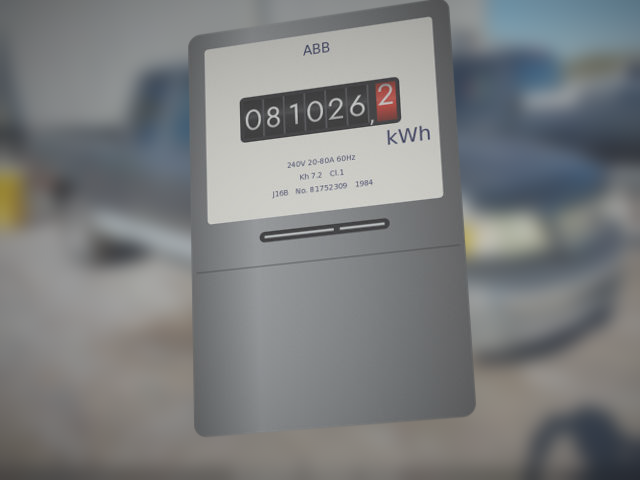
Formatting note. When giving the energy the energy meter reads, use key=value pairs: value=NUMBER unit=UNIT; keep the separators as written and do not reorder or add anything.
value=81026.2 unit=kWh
